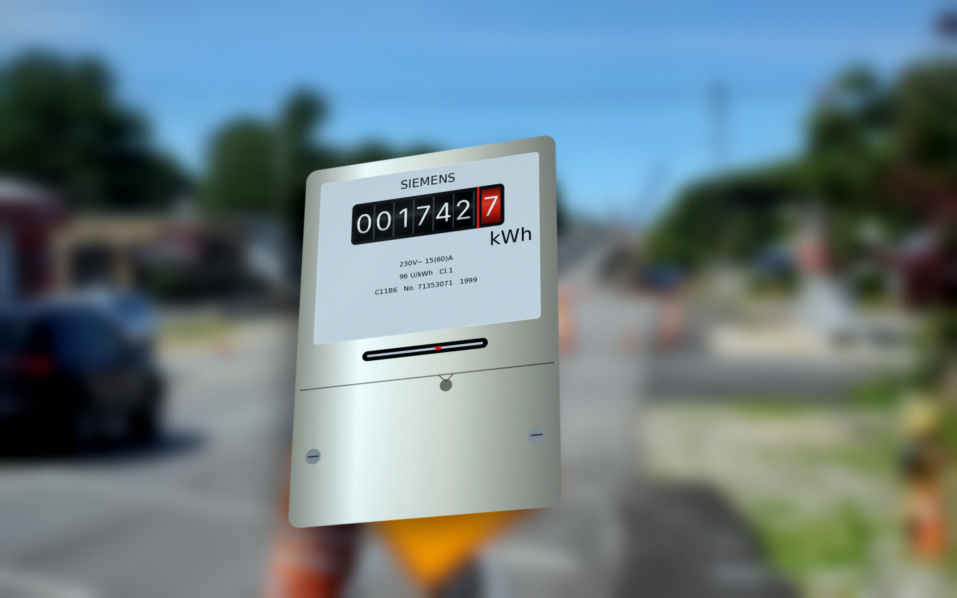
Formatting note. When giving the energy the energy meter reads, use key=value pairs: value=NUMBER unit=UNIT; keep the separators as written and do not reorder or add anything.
value=1742.7 unit=kWh
